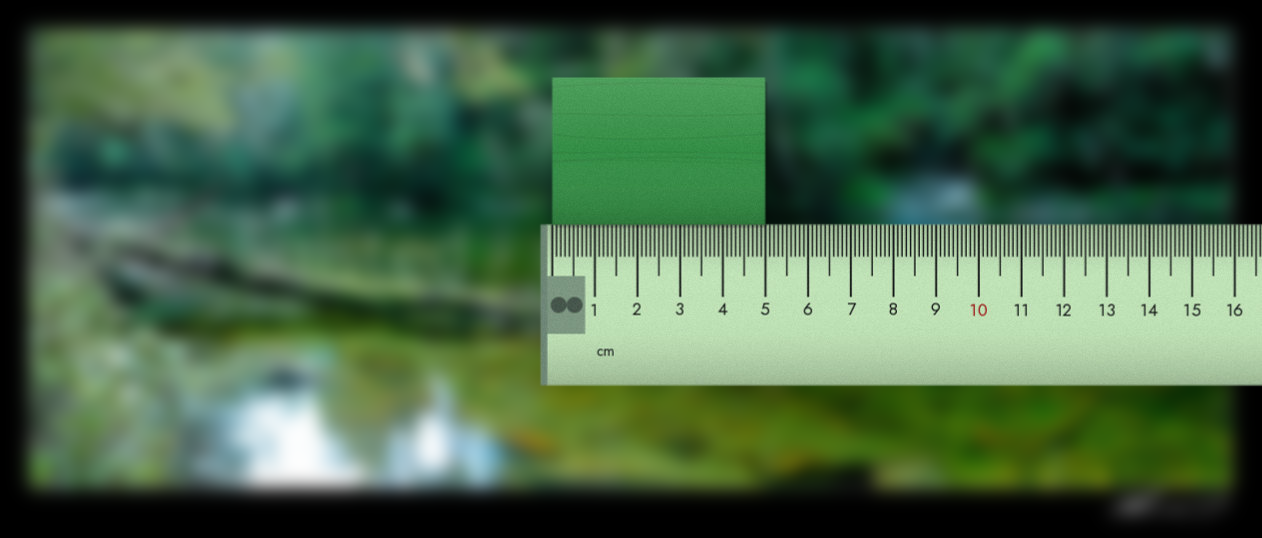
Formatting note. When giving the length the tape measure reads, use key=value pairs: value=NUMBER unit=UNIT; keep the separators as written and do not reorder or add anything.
value=5 unit=cm
